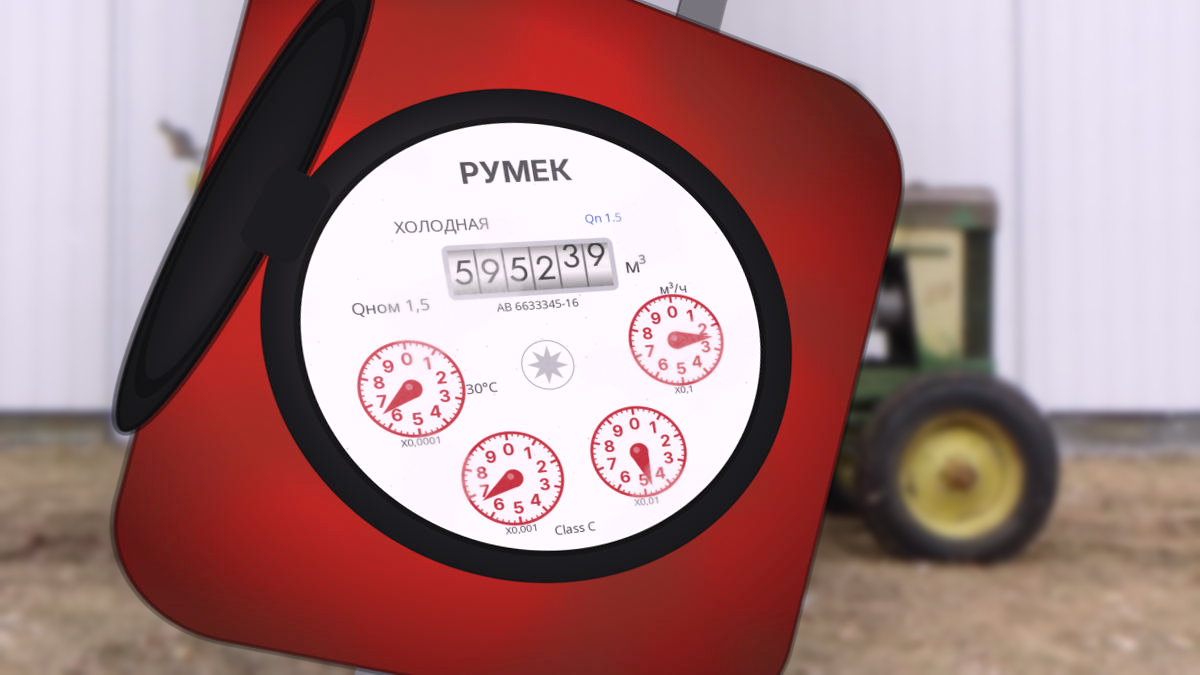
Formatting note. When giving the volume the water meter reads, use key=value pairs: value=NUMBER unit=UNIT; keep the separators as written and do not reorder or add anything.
value=595239.2466 unit=m³
